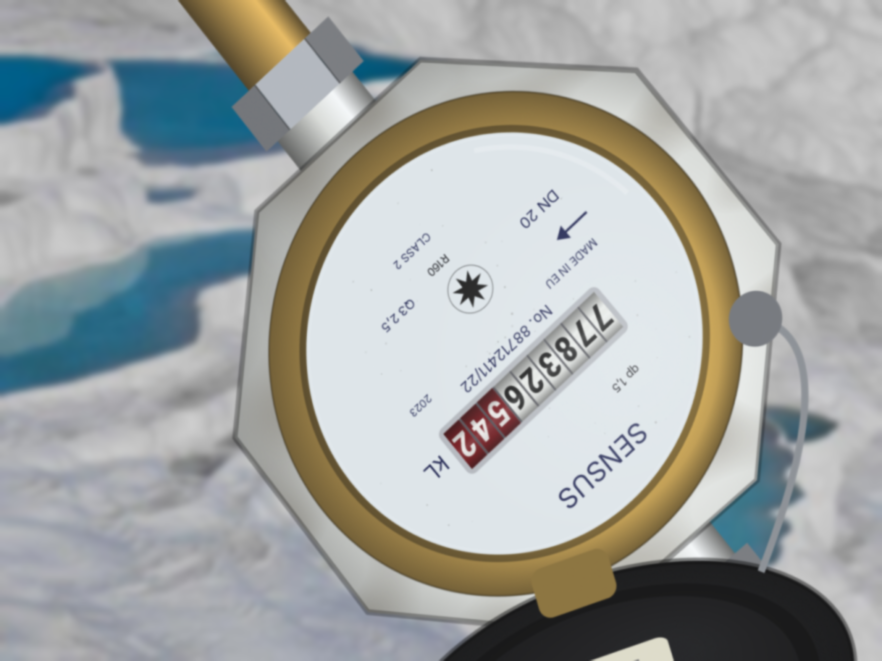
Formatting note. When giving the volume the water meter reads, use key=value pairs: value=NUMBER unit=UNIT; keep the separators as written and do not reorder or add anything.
value=778326.542 unit=kL
